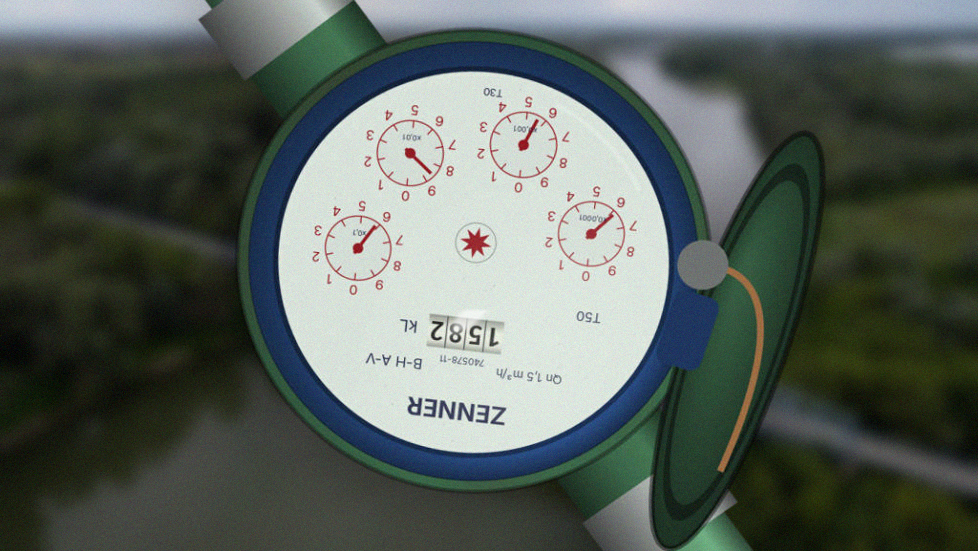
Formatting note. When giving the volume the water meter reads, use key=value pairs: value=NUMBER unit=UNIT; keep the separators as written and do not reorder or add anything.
value=1582.5856 unit=kL
